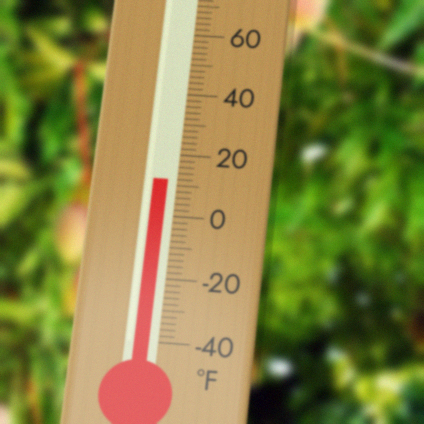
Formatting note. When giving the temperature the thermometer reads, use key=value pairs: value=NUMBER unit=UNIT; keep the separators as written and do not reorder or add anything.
value=12 unit=°F
